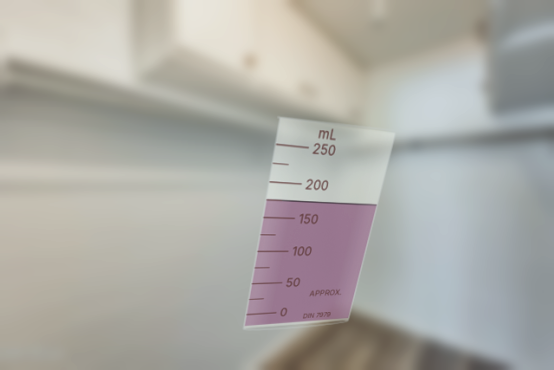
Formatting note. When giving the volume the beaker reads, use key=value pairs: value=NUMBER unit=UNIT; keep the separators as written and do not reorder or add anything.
value=175 unit=mL
